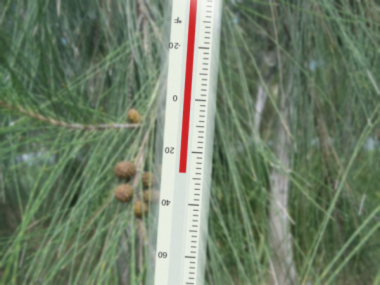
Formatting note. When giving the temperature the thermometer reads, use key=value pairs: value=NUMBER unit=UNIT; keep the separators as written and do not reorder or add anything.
value=28 unit=°F
